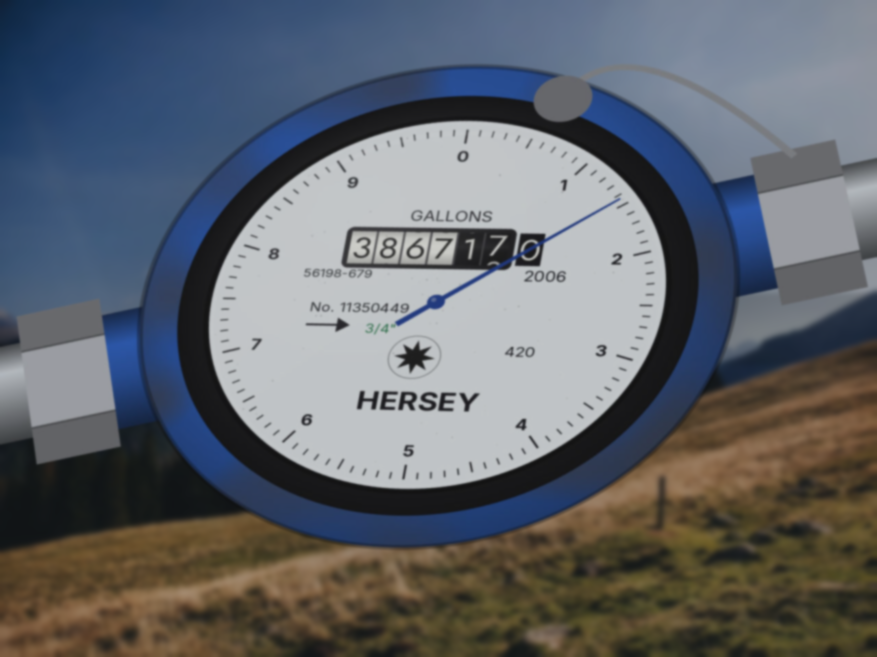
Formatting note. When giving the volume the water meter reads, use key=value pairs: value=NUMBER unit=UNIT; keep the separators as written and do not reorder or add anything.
value=3867171.4 unit=gal
